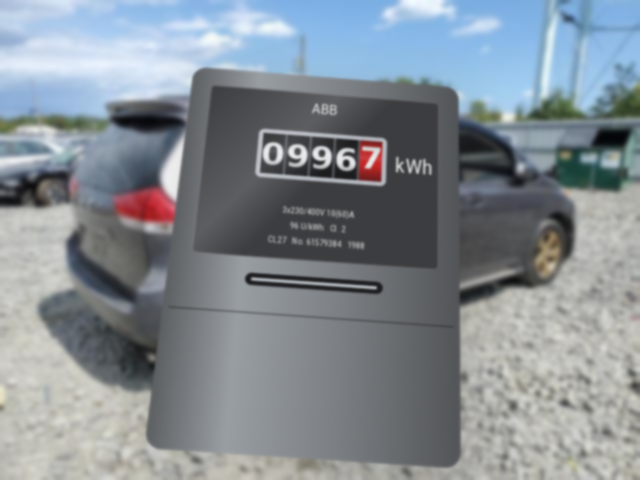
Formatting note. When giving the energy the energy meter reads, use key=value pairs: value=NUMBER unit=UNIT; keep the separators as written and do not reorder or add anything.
value=996.7 unit=kWh
